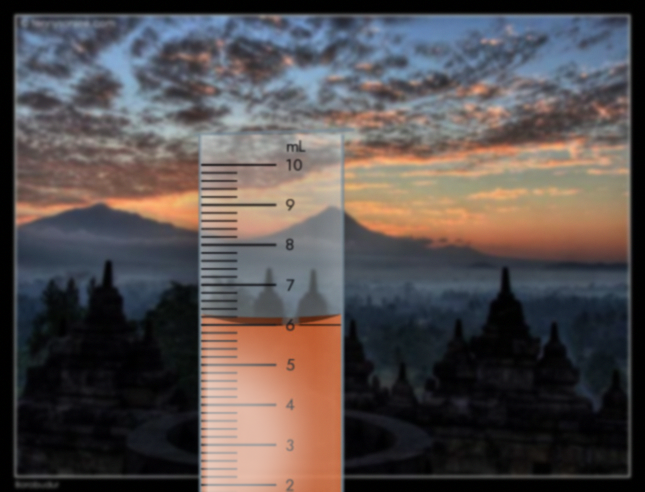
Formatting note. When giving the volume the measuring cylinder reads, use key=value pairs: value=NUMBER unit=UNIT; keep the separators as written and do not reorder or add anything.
value=6 unit=mL
